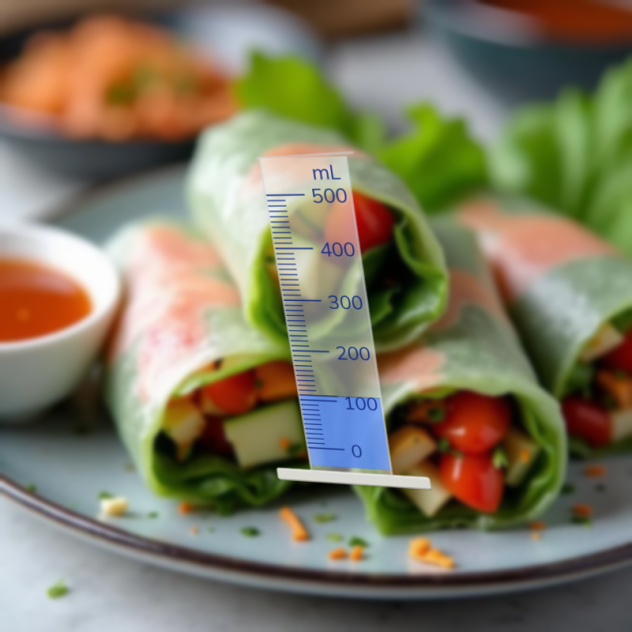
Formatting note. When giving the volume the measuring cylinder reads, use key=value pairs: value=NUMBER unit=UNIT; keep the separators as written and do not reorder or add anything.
value=110 unit=mL
